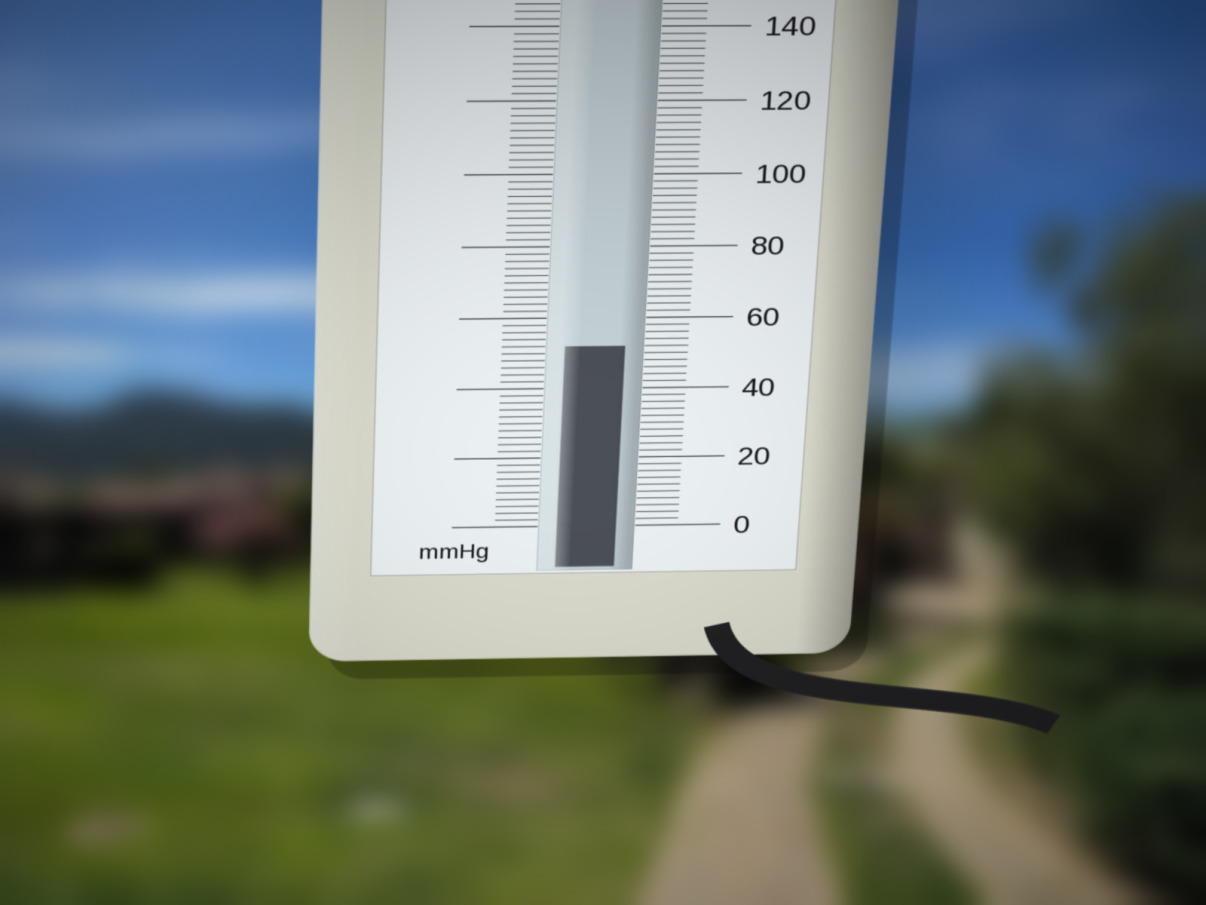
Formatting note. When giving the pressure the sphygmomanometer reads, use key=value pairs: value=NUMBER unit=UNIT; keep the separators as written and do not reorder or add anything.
value=52 unit=mmHg
